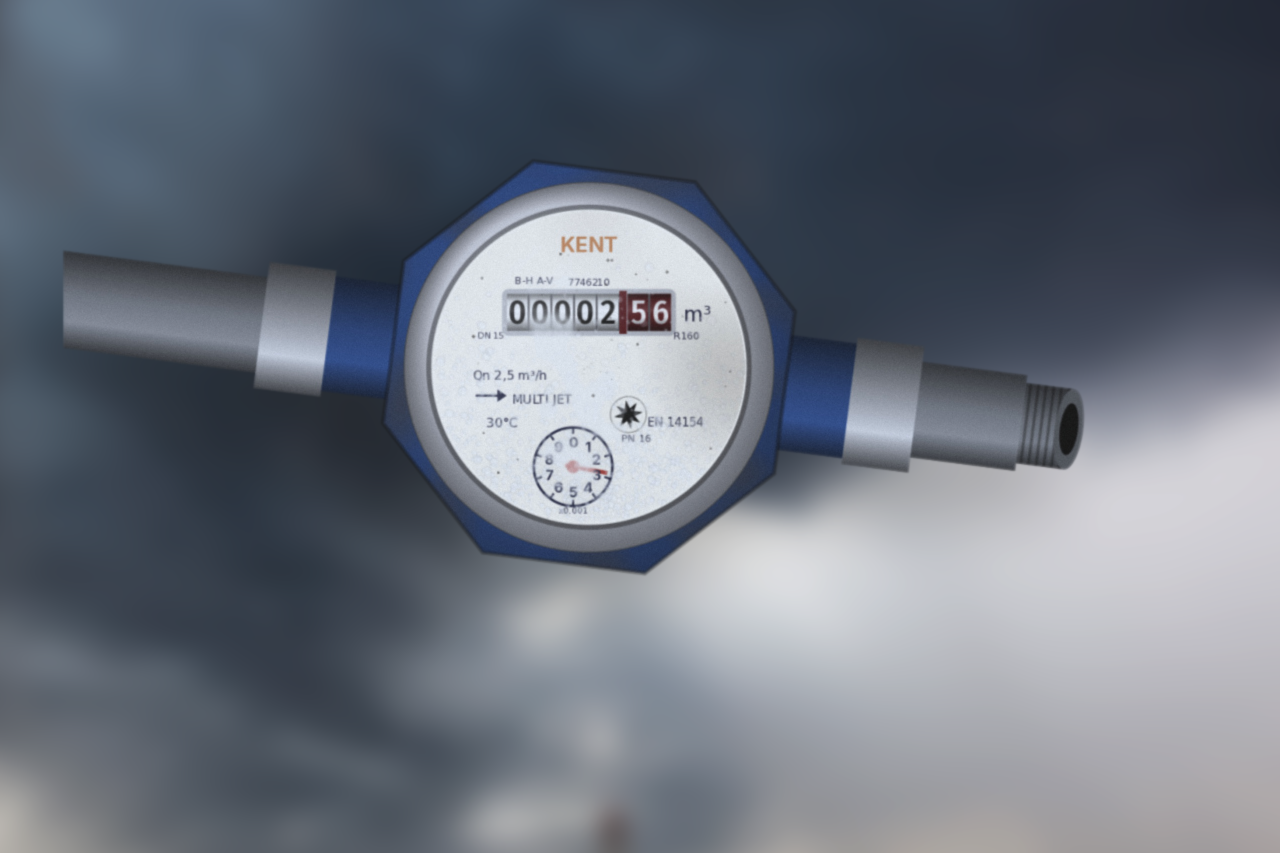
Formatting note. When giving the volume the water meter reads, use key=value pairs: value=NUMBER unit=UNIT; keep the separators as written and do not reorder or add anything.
value=2.562 unit=m³
